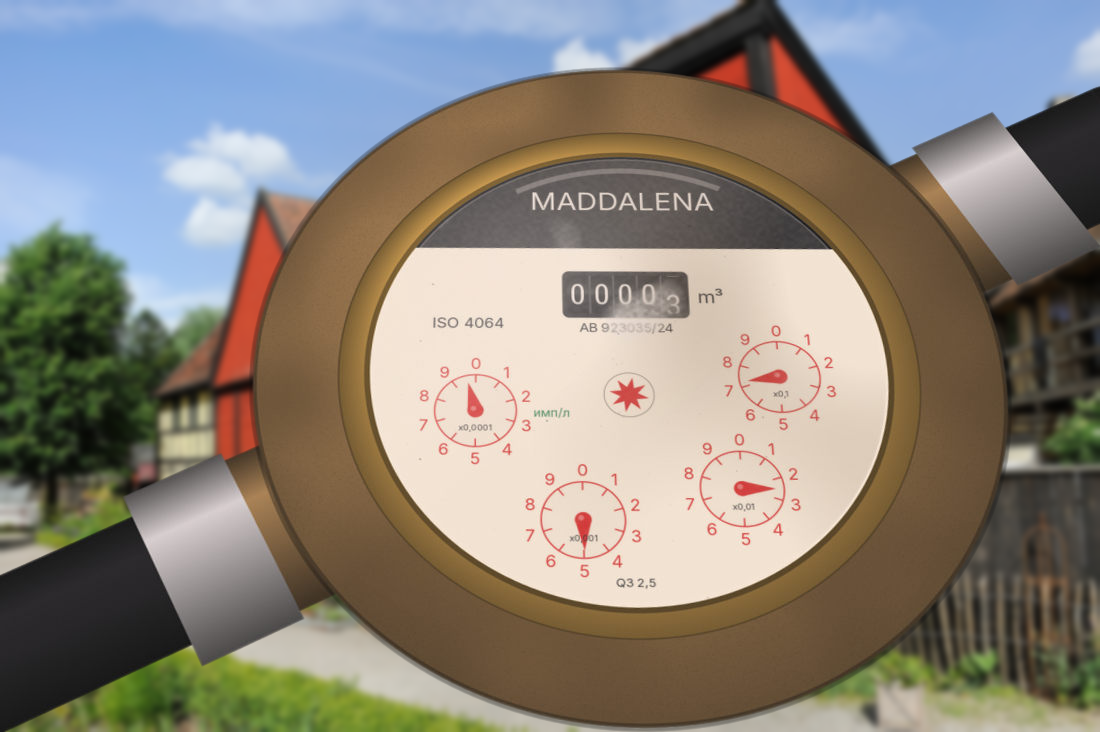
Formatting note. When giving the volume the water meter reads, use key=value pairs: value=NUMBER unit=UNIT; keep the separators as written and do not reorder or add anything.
value=2.7249 unit=m³
